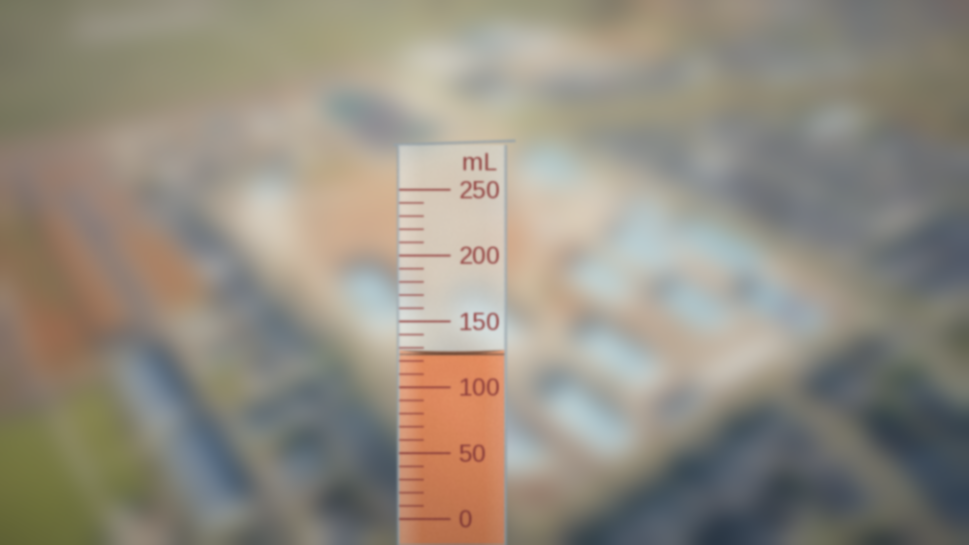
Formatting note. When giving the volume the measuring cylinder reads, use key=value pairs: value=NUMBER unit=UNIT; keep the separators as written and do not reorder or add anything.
value=125 unit=mL
